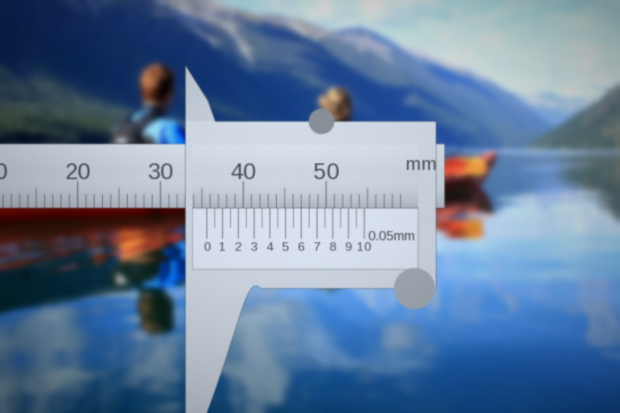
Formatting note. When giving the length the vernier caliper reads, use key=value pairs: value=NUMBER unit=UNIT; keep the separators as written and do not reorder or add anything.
value=35.6 unit=mm
